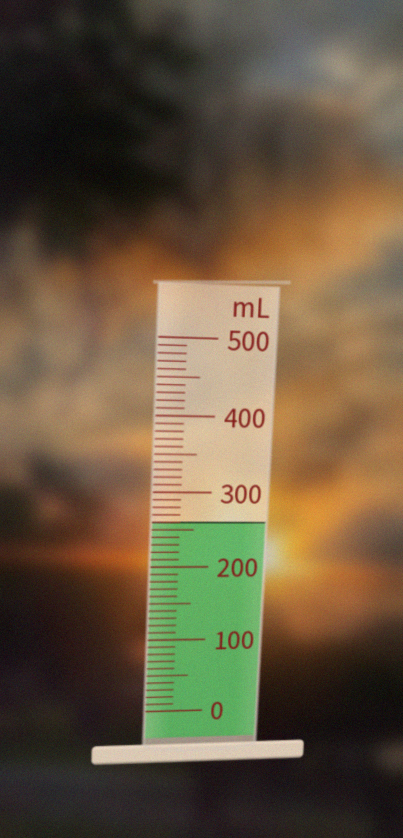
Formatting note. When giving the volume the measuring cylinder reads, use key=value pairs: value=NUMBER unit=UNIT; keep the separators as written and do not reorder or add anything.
value=260 unit=mL
